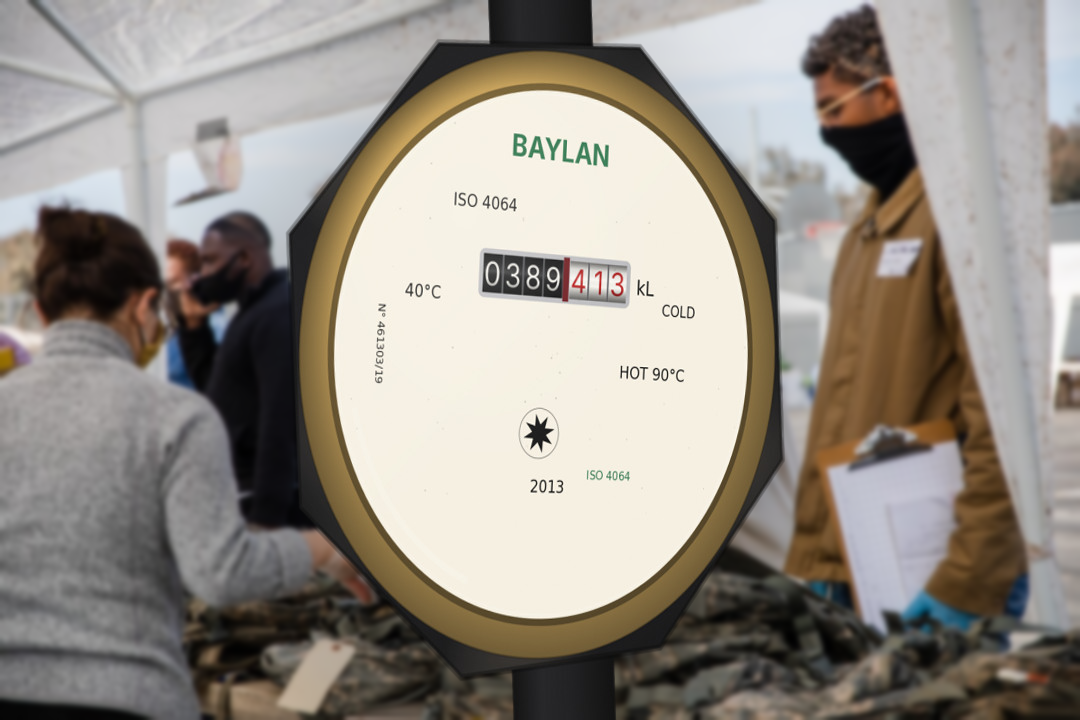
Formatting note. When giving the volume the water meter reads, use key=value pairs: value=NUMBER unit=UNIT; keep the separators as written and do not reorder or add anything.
value=389.413 unit=kL
